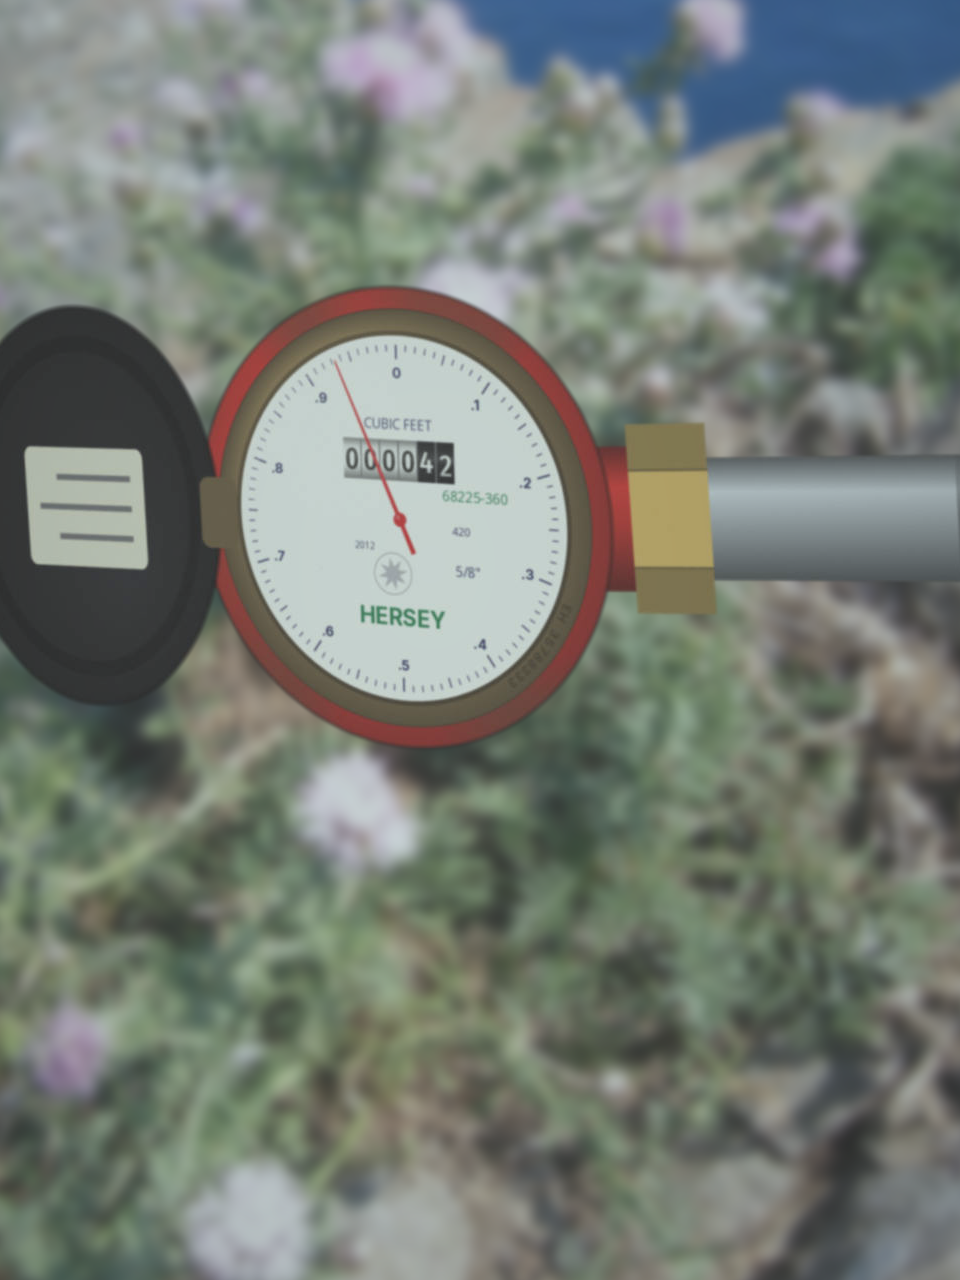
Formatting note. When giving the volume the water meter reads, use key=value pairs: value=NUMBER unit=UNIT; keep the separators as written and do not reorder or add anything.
value=41.93 unit=ft³
